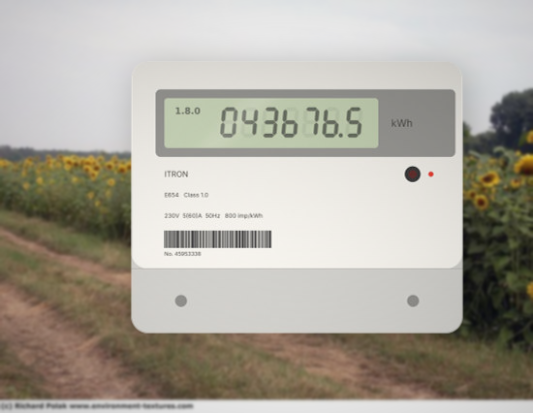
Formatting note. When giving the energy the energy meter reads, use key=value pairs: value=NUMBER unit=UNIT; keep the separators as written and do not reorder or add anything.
value=43676.5 unit=kWh
